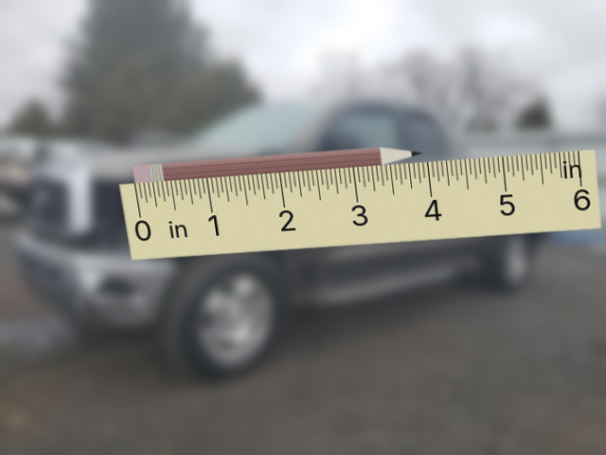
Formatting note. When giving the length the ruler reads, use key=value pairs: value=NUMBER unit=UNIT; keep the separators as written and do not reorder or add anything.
value=3.9375 unit=in
